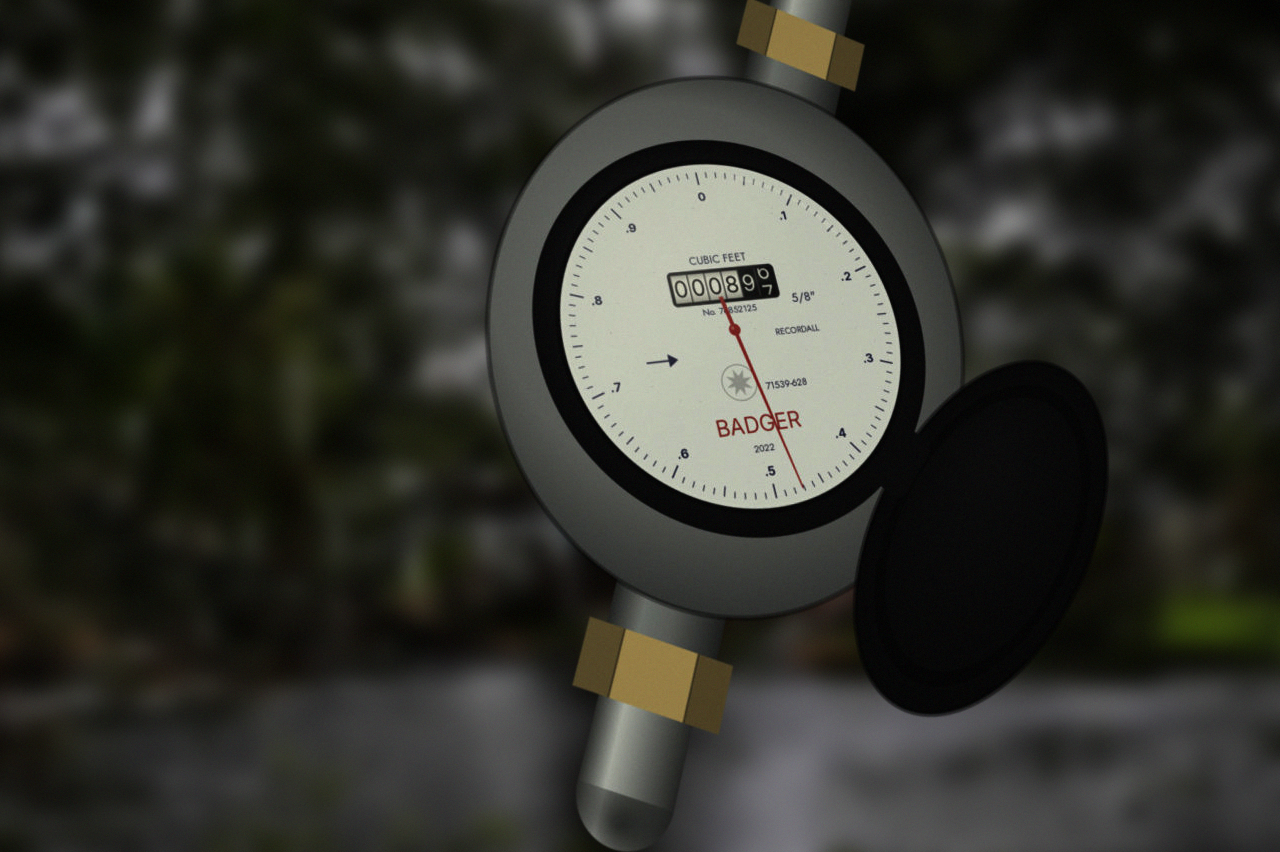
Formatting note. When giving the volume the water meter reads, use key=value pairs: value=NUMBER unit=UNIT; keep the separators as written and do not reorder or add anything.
value=896.47 unit=ft³
